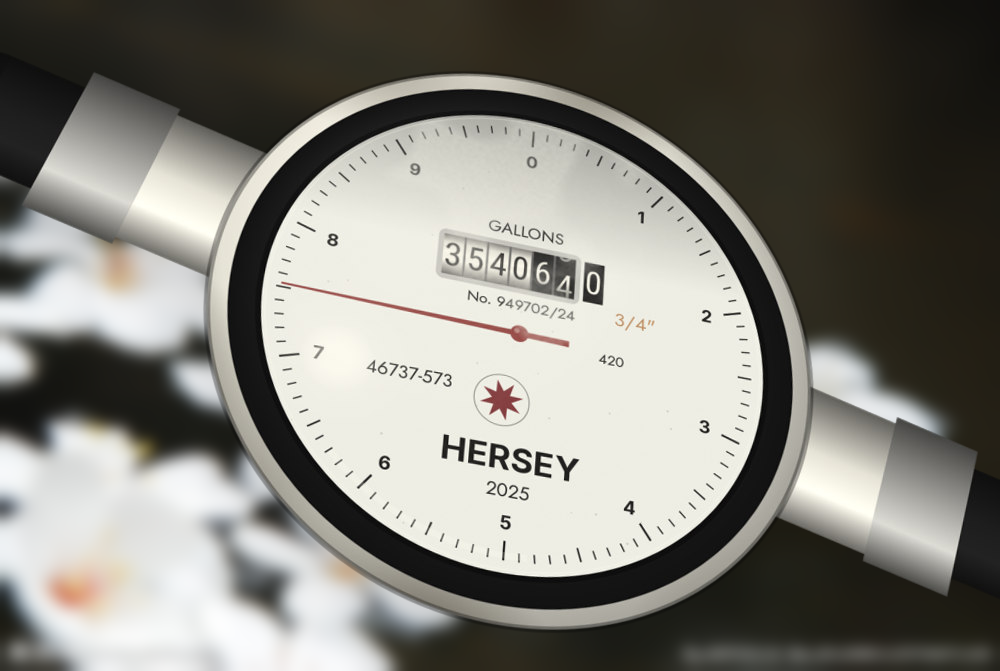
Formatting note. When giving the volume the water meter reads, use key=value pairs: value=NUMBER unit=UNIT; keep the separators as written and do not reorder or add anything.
value=3540637.5 unit=gal
